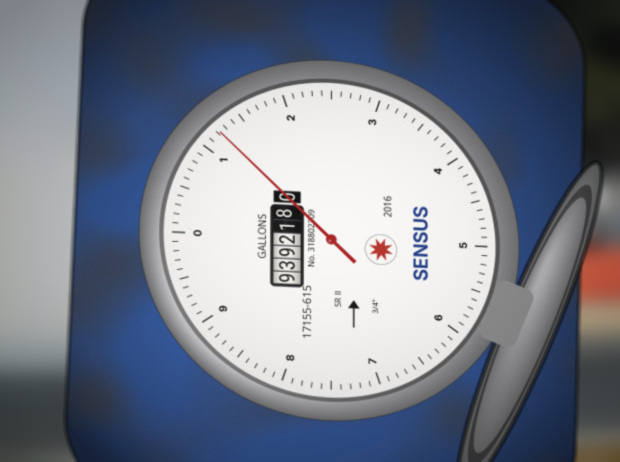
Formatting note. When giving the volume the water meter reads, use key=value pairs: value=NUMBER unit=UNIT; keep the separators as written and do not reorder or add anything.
value=9392181.2 unit=gal
